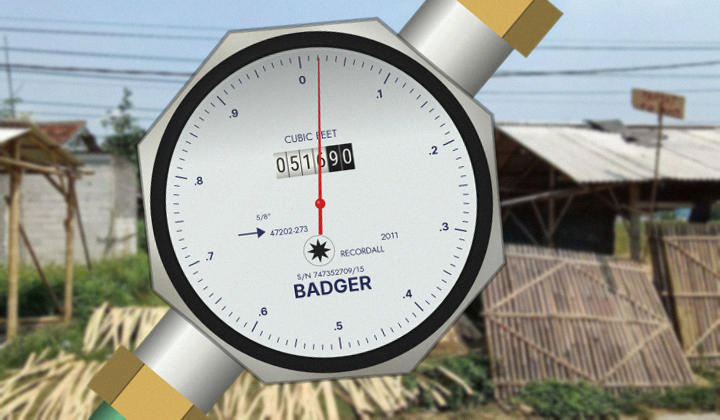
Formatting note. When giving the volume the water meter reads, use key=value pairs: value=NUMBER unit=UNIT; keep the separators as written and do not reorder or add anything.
value=51690.02 unit=ft³
